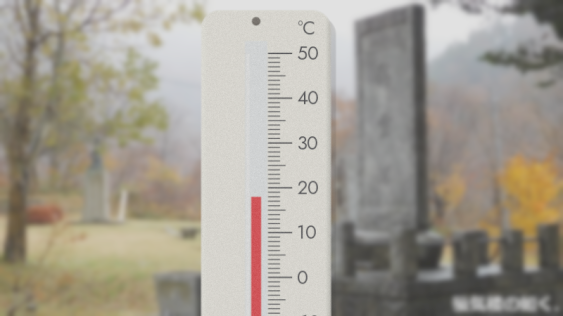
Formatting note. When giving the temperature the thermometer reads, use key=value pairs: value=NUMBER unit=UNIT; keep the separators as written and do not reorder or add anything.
value=18 unit=°C
